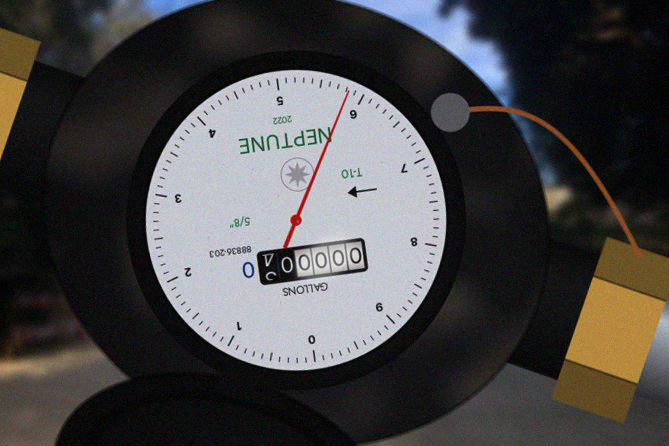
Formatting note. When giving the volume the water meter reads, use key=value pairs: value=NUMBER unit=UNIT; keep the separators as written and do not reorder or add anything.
value=35.8 unit=gal
